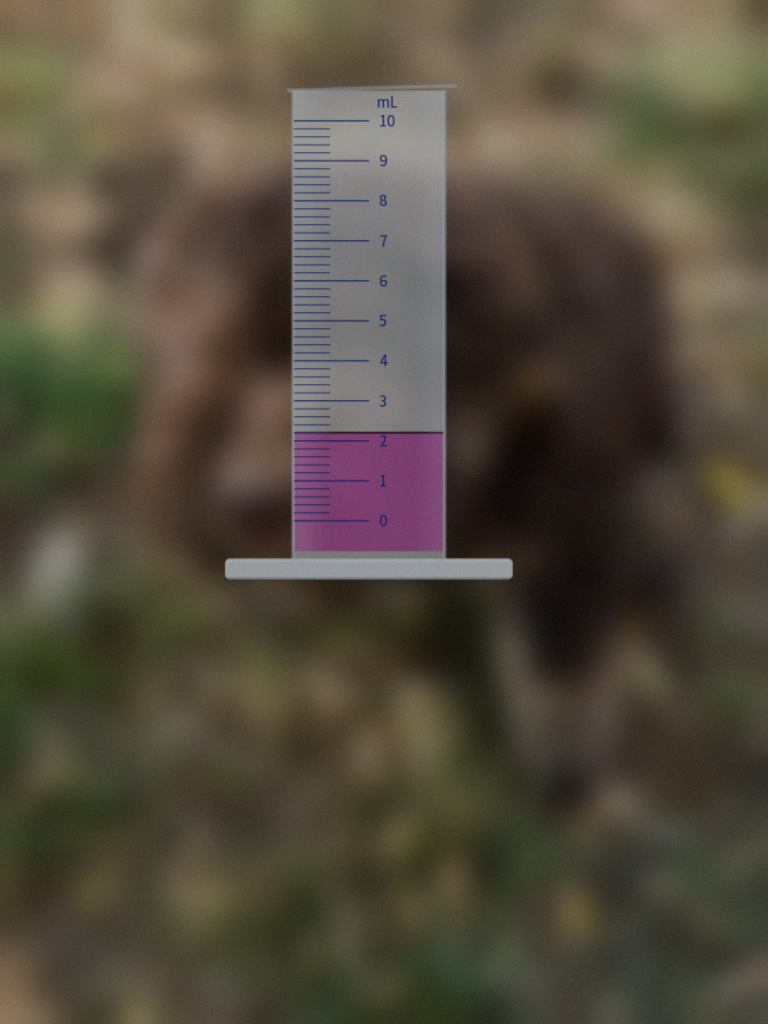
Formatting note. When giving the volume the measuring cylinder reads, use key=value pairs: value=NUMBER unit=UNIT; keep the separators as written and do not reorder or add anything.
value=2.2 unit=mL
